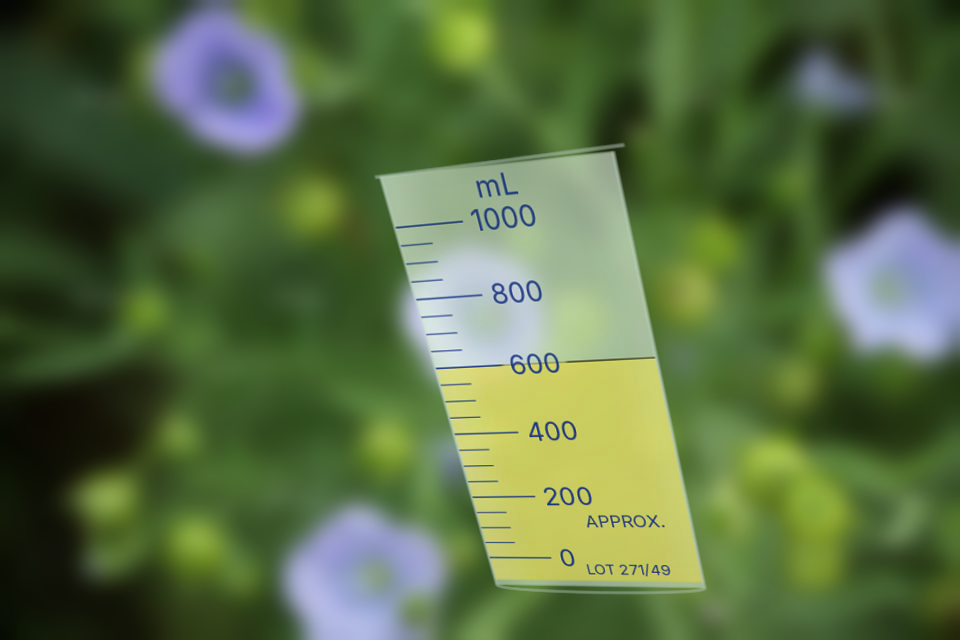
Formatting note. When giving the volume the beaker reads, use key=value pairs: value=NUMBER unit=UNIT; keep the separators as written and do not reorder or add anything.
value=600 unit=mL
